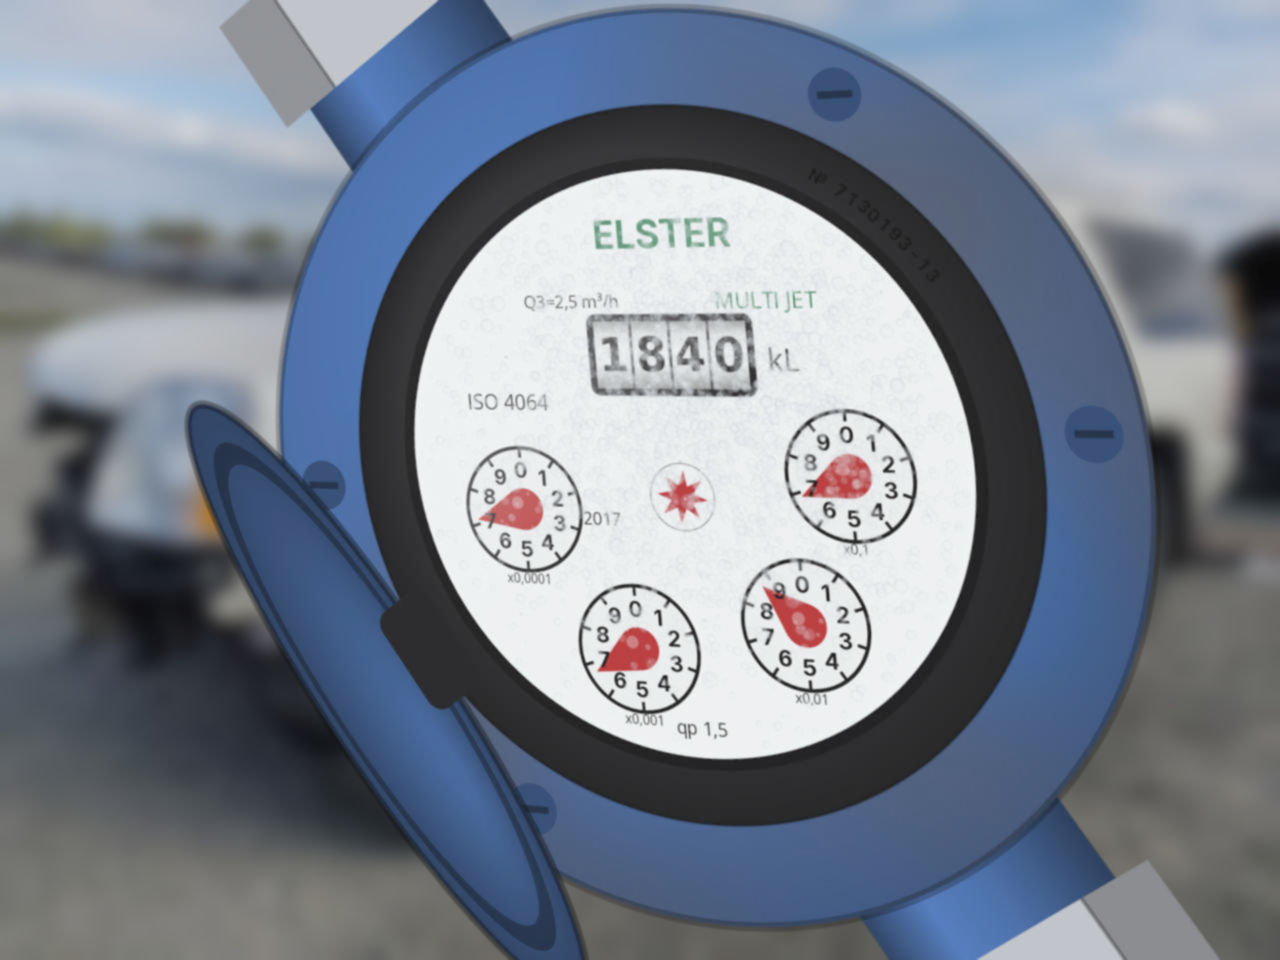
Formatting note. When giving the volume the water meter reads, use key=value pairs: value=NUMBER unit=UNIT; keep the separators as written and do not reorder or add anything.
value=1840.6867 unit=kL
